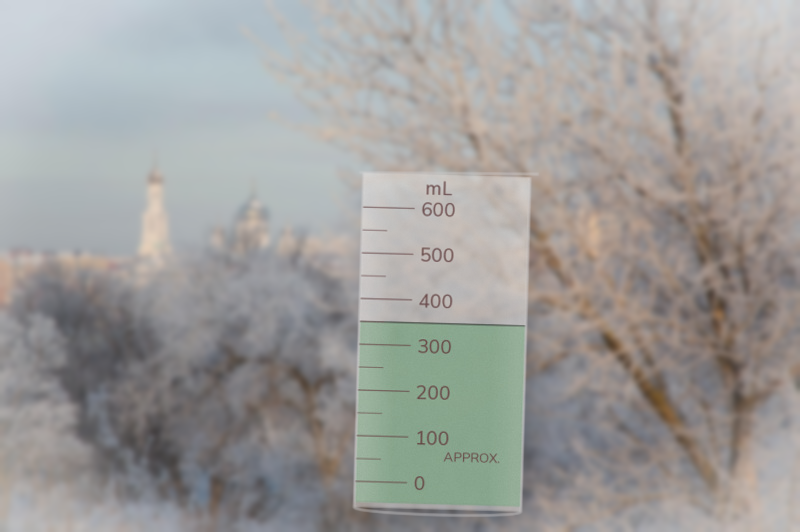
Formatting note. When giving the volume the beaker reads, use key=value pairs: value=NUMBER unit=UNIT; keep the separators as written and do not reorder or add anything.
value=350 unit=mL
